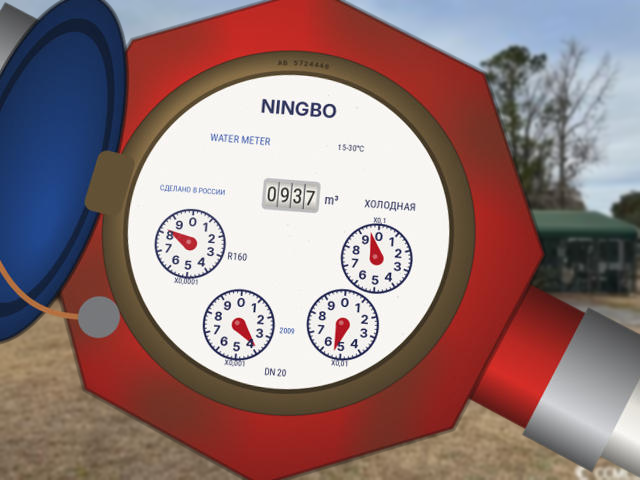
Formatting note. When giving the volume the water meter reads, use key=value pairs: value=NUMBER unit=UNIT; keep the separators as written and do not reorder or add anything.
value=936.9538 unit=m³
